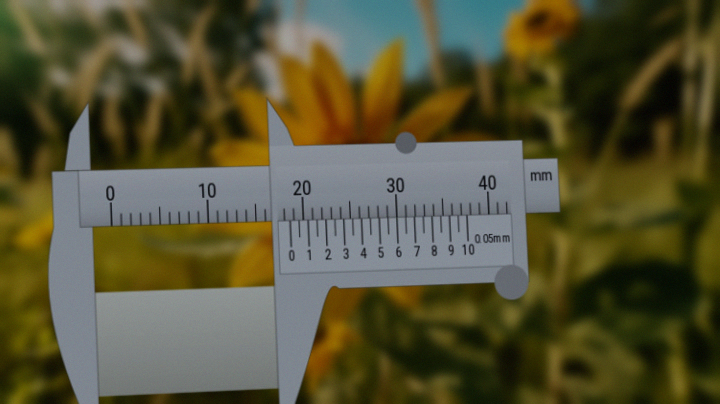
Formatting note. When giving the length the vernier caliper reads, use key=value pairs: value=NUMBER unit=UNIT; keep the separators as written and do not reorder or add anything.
value=18.6 unit=mm
